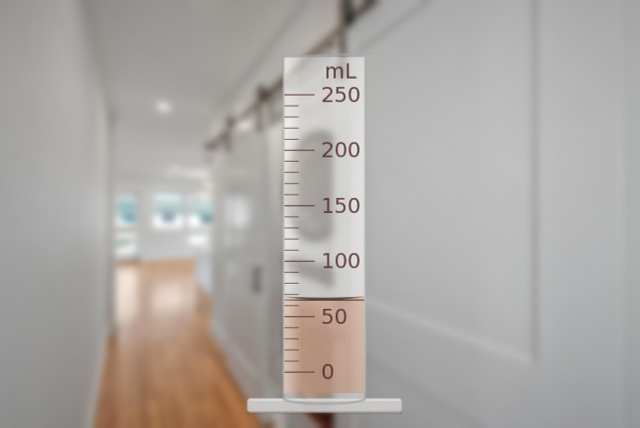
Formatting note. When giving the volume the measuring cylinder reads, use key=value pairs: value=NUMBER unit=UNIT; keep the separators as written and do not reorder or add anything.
value=65 unit=mL
